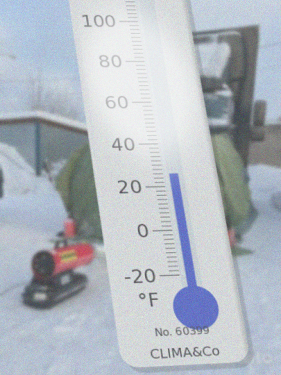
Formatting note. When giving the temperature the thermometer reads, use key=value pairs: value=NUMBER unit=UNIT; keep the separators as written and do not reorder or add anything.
value=26 unit=°F
